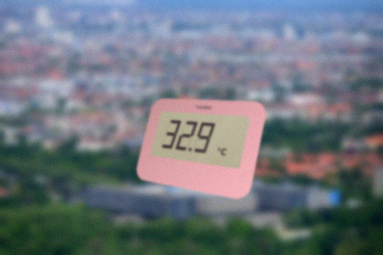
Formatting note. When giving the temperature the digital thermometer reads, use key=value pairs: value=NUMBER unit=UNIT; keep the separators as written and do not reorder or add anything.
value=32.9 unit=°C
